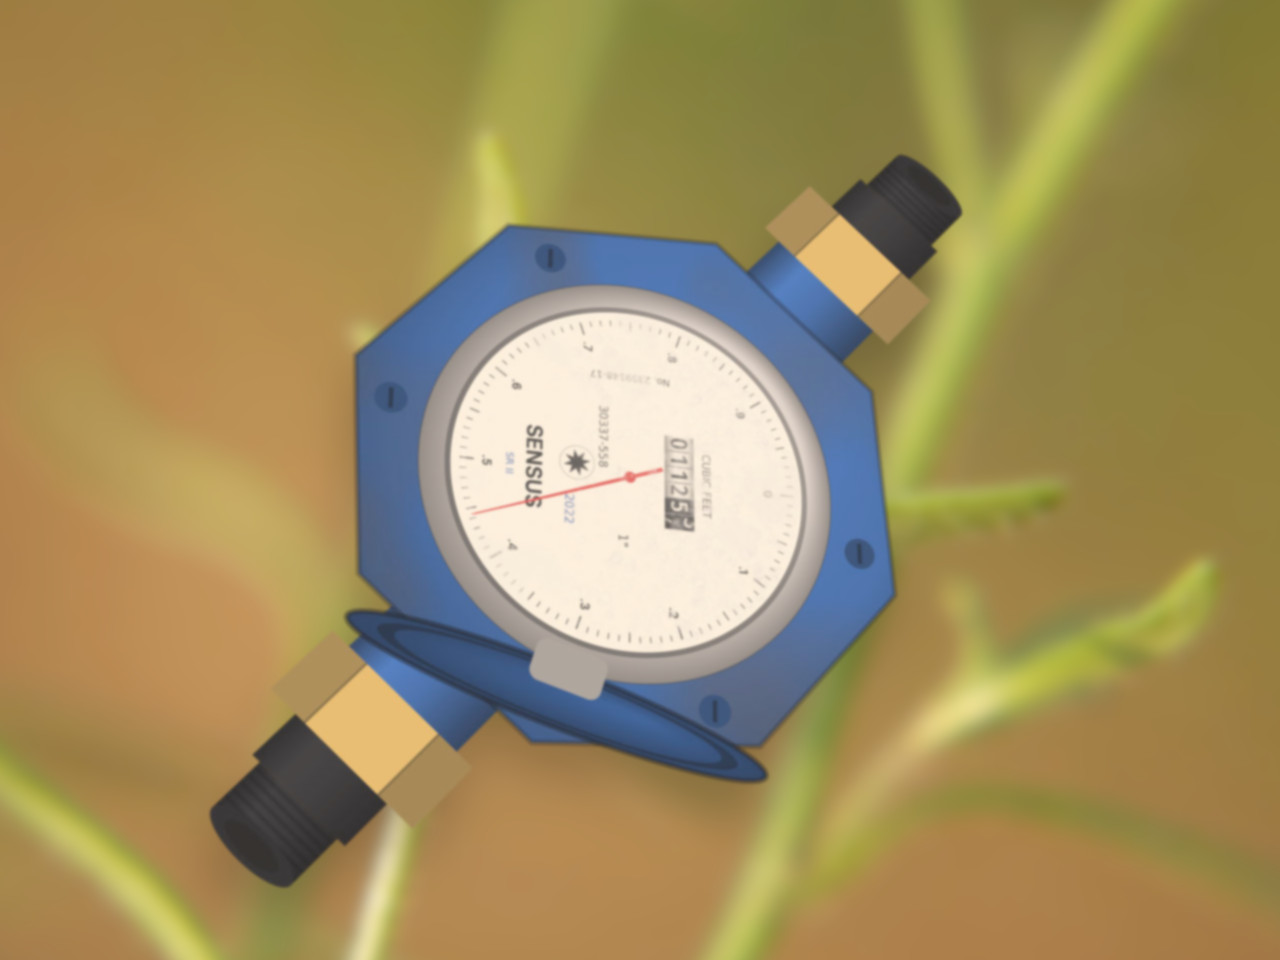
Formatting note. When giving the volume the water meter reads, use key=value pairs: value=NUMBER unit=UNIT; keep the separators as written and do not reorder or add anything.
value=11253.44 unit=ft³
